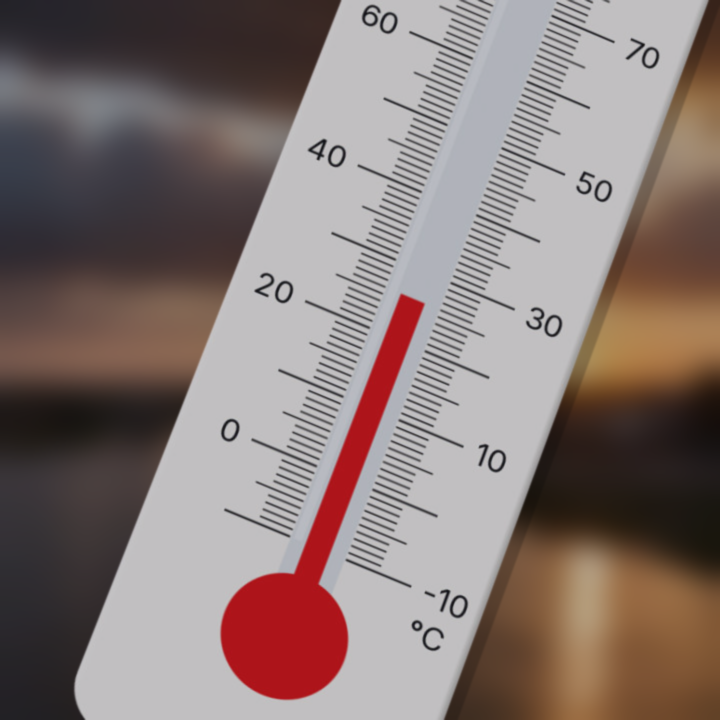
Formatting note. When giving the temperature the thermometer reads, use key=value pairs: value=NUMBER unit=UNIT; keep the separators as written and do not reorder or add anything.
value=26 unit=°C
